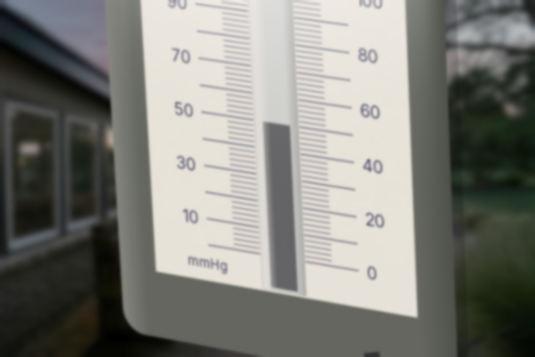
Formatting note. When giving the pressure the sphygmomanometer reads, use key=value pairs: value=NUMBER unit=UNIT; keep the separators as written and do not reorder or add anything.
value=50 unit=mmHg
